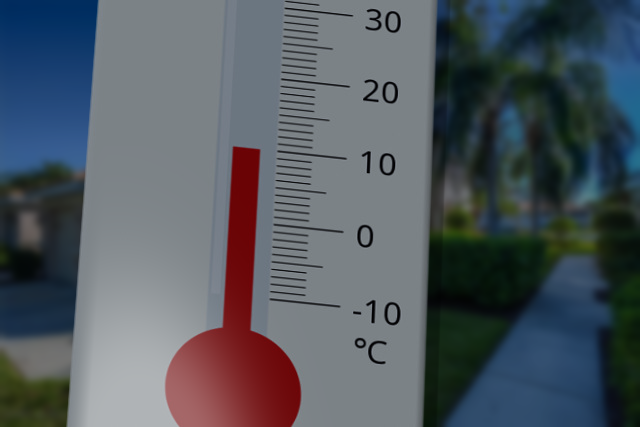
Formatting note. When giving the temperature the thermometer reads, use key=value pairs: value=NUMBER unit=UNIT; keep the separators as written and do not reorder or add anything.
value=10 unit=°C
